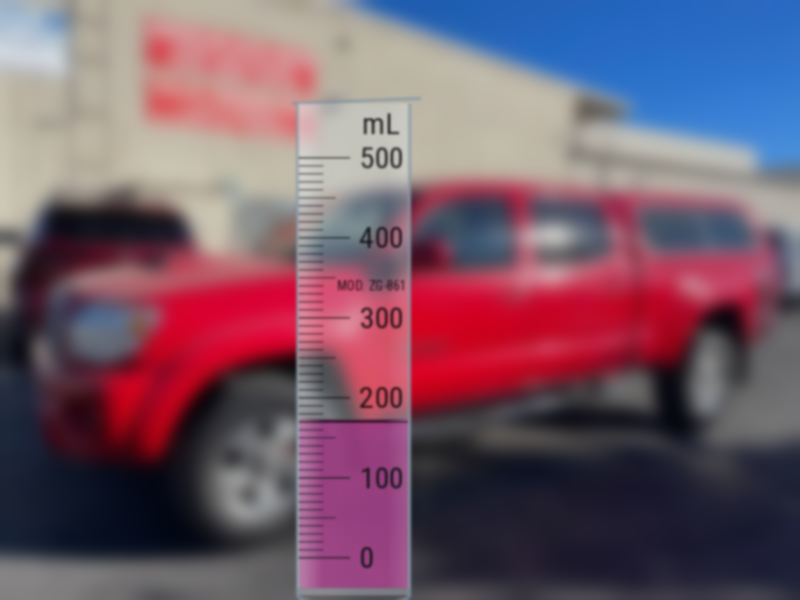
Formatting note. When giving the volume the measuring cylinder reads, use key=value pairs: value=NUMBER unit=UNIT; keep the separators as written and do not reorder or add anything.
value=170 unit=mL
